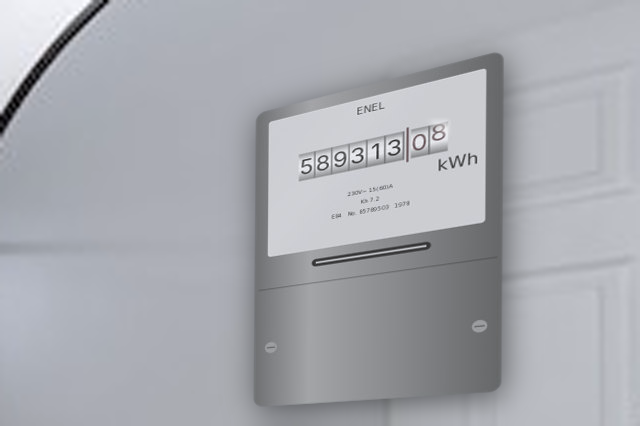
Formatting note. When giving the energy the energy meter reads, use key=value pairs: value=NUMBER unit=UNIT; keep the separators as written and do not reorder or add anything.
value=589313.08 unit=kWh
